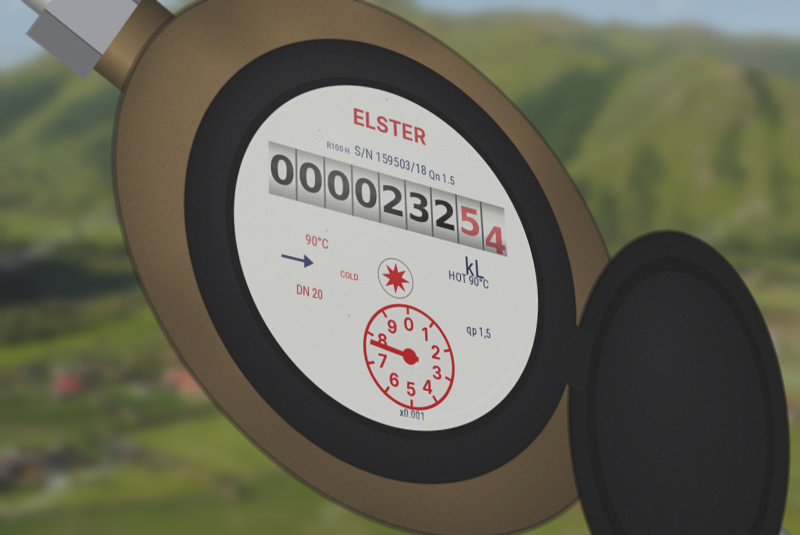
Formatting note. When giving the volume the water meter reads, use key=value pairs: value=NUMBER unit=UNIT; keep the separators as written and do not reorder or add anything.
value=232.537 unit=kL
